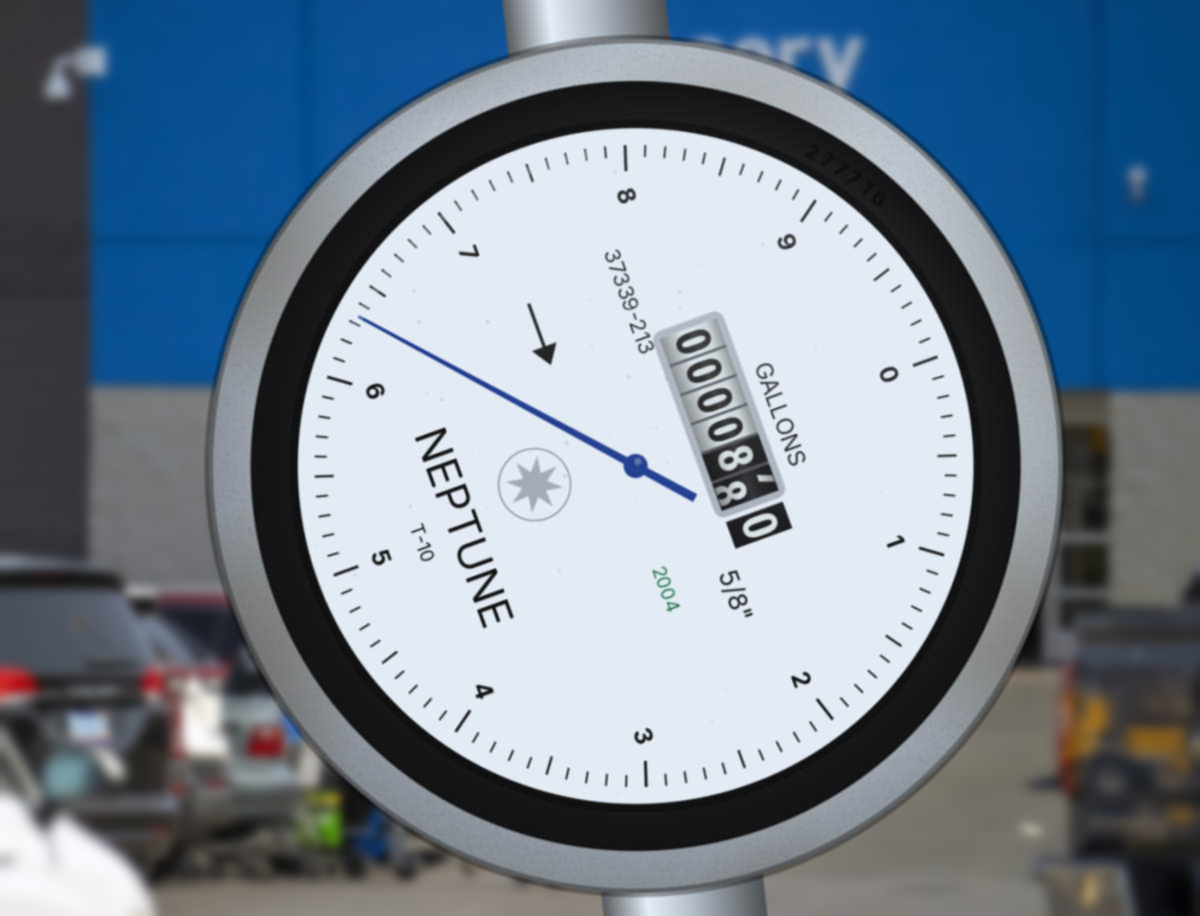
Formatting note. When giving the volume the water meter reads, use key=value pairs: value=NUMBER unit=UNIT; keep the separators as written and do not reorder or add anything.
value=876.3 unit=gal
